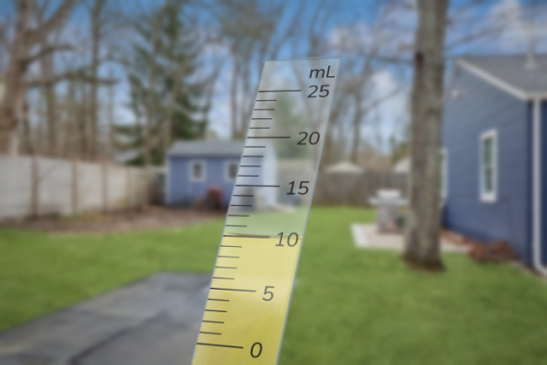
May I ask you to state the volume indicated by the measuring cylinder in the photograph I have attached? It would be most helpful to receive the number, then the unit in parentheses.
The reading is 10 (mL)
